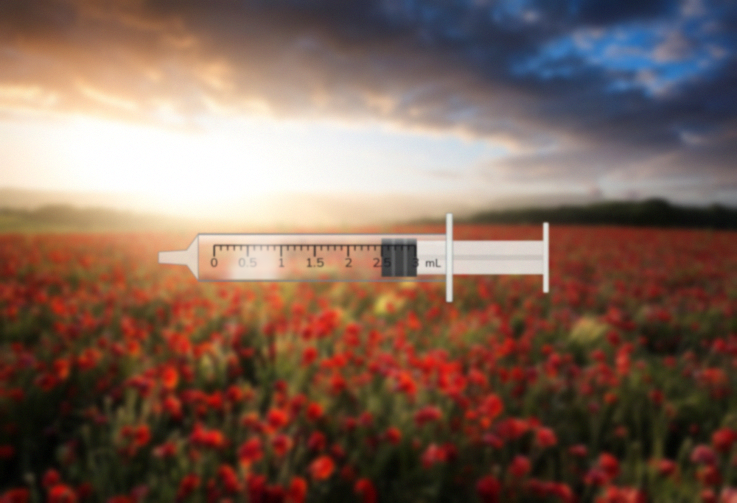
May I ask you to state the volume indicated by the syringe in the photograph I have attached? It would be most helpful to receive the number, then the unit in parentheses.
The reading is 2.5 (mL)
